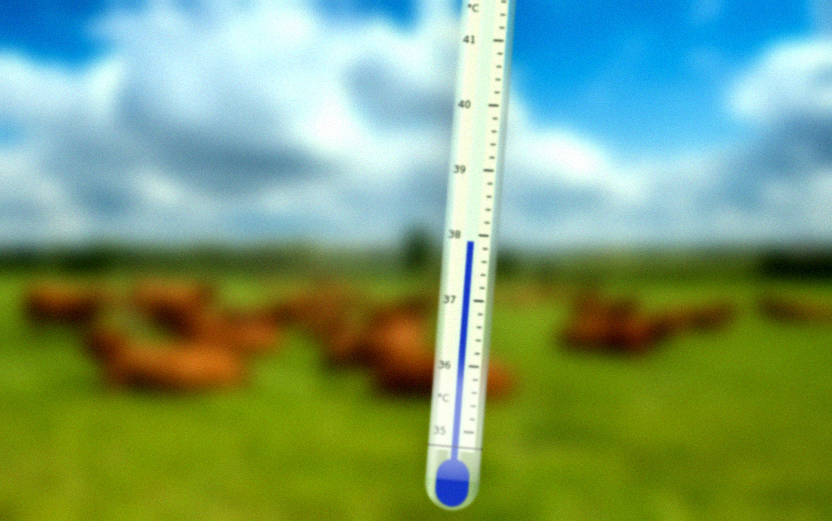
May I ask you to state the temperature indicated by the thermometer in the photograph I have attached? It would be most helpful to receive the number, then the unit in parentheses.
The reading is 37.9 (°C)
